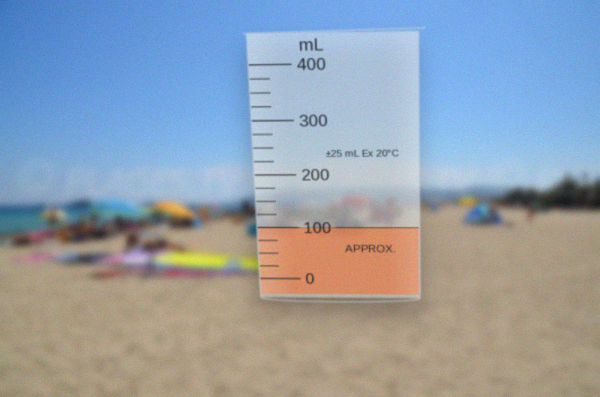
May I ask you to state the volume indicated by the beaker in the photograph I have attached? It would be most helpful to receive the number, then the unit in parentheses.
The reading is 100 (mL)
